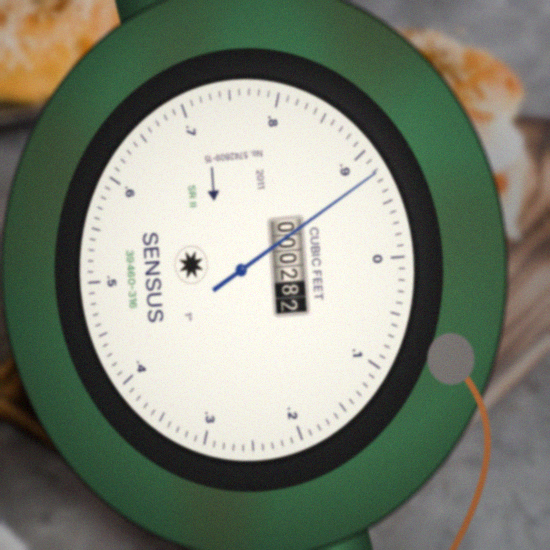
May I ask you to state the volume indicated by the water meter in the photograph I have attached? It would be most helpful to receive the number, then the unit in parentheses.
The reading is 281.92 (ft³)
